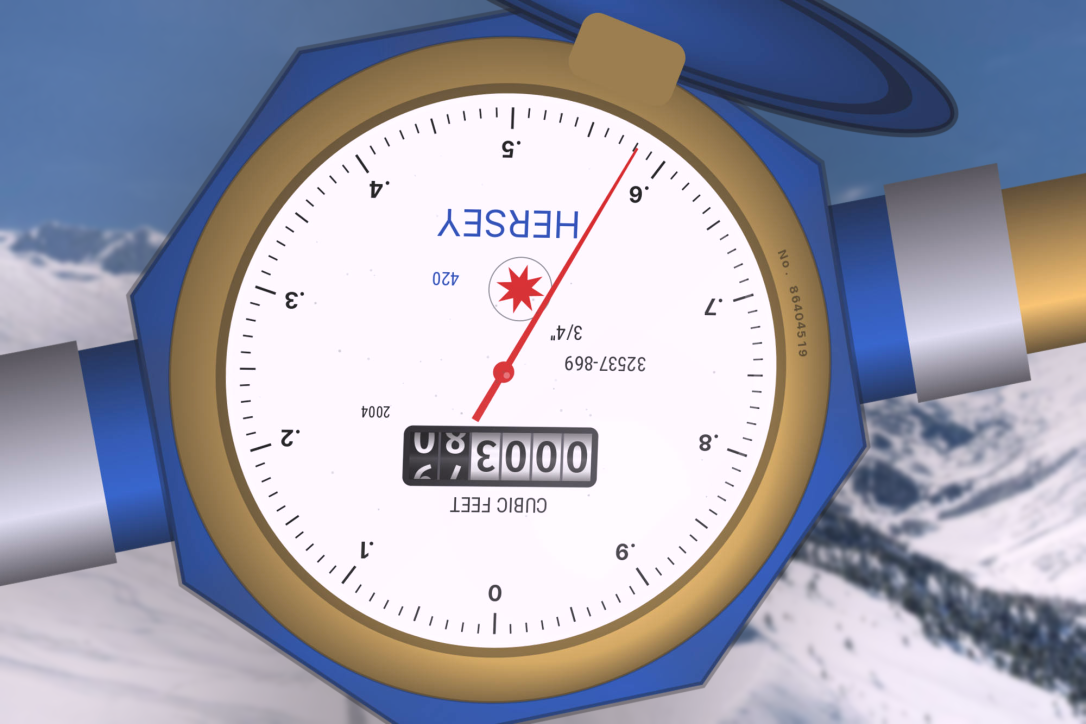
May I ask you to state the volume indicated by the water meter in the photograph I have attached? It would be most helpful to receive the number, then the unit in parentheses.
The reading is 379.58 (ft³)
